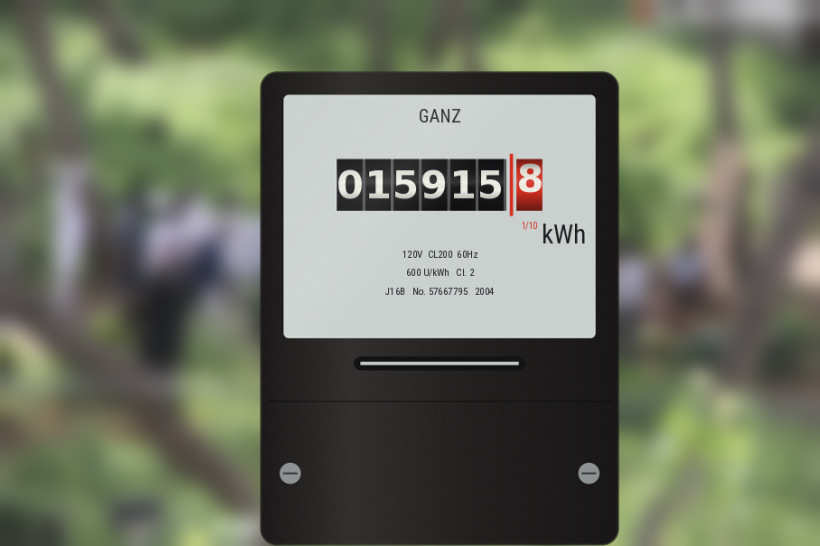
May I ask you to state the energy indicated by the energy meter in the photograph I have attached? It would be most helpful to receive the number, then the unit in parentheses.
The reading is 15915.8 (kWh)
